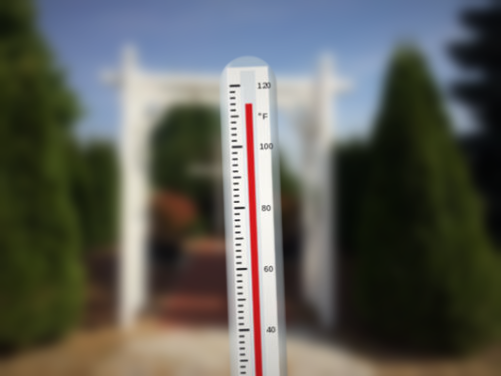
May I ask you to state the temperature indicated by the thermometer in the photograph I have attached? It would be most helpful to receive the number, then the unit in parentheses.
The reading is 114 (°F)
